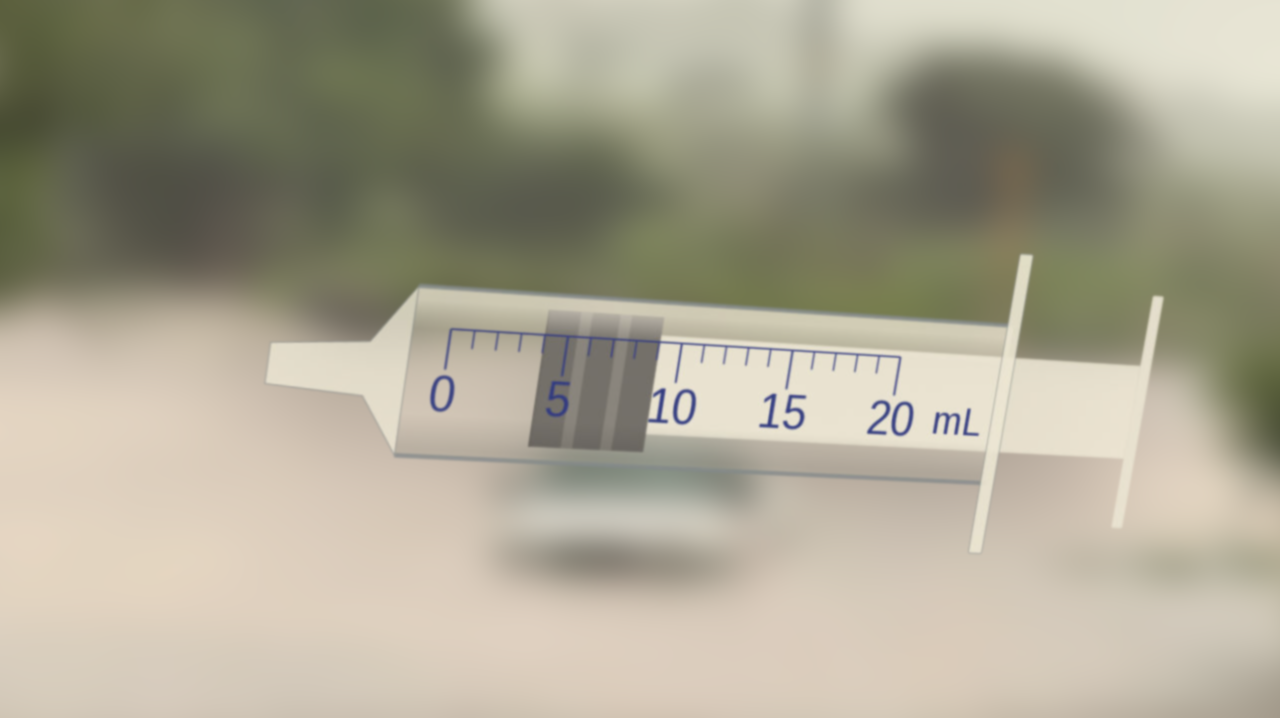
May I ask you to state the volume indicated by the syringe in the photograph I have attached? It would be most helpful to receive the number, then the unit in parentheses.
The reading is 4 (mL)
